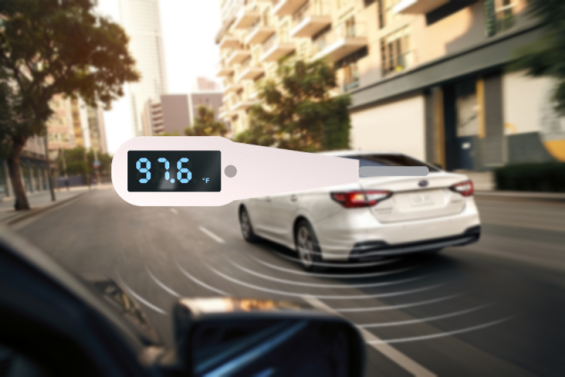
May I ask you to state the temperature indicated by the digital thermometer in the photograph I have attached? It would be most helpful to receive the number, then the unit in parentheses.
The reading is 97.6 (°F)
